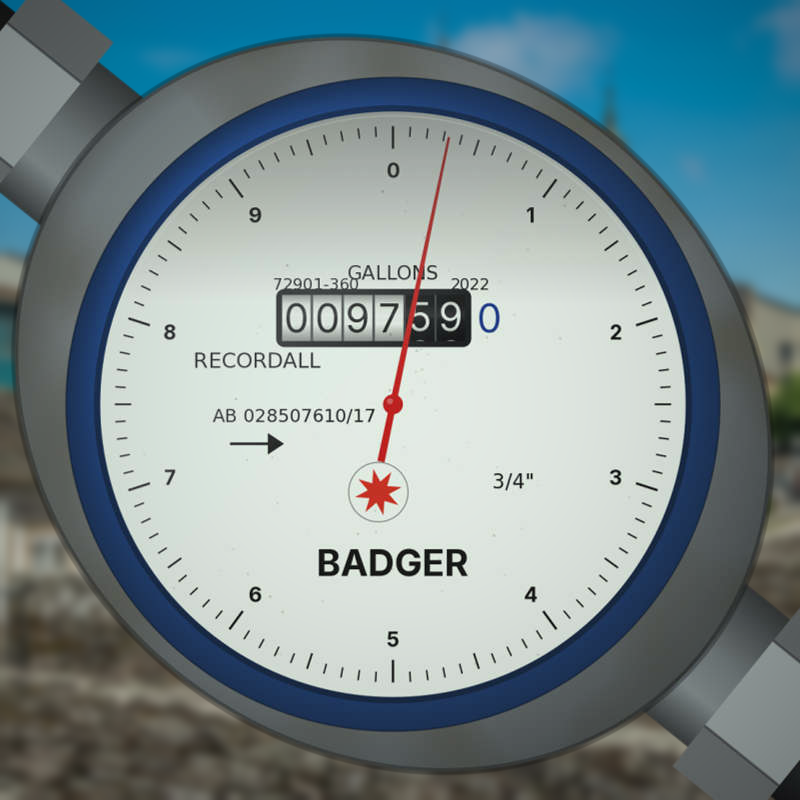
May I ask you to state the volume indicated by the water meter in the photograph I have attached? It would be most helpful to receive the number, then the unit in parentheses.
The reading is 97590.3 (gal)
